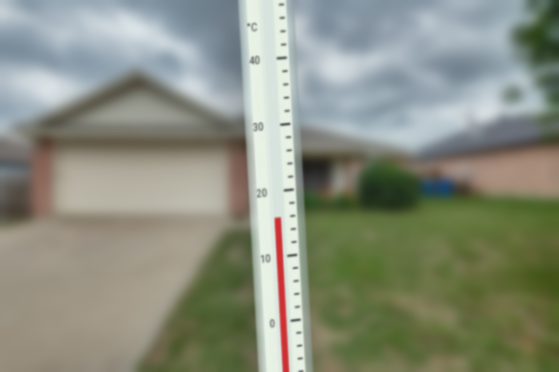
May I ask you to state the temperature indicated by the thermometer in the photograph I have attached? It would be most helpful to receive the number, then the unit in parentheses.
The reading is 16 (°C)
